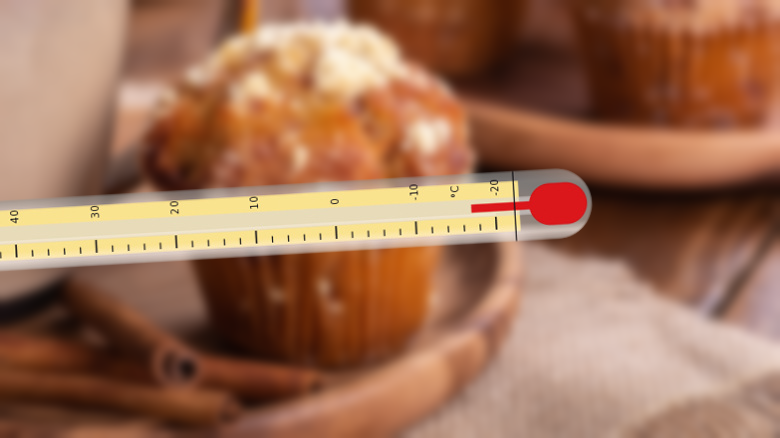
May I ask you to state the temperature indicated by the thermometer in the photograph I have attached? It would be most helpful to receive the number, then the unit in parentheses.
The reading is -17 (°C)
